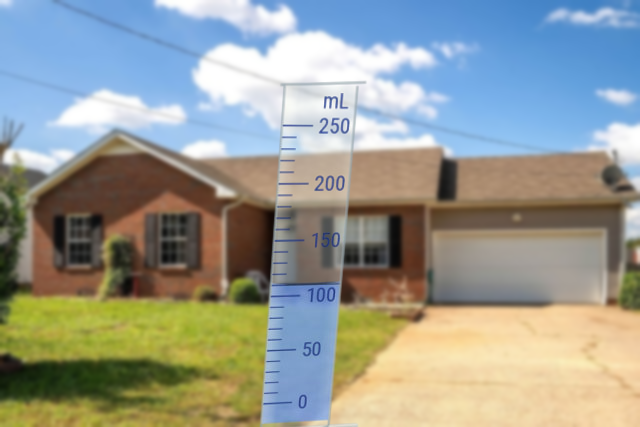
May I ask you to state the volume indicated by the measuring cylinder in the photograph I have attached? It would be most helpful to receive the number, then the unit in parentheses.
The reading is 110 (mL)
